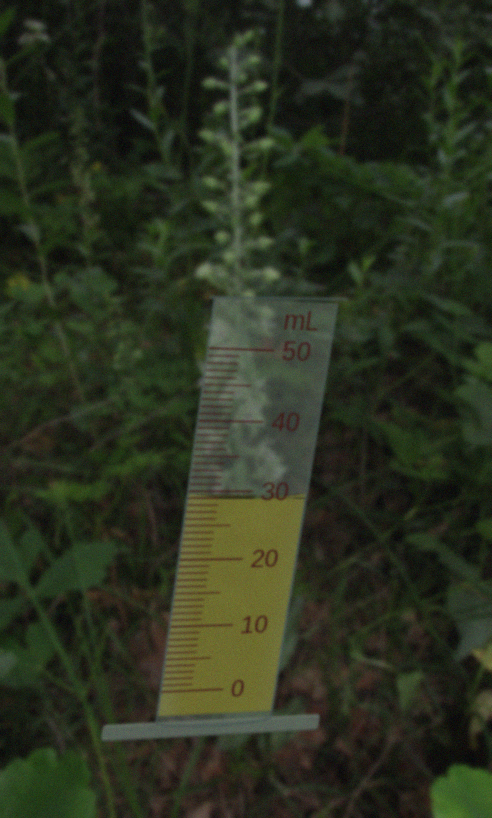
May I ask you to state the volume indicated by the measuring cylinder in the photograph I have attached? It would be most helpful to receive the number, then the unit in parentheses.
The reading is 29 (mL)
